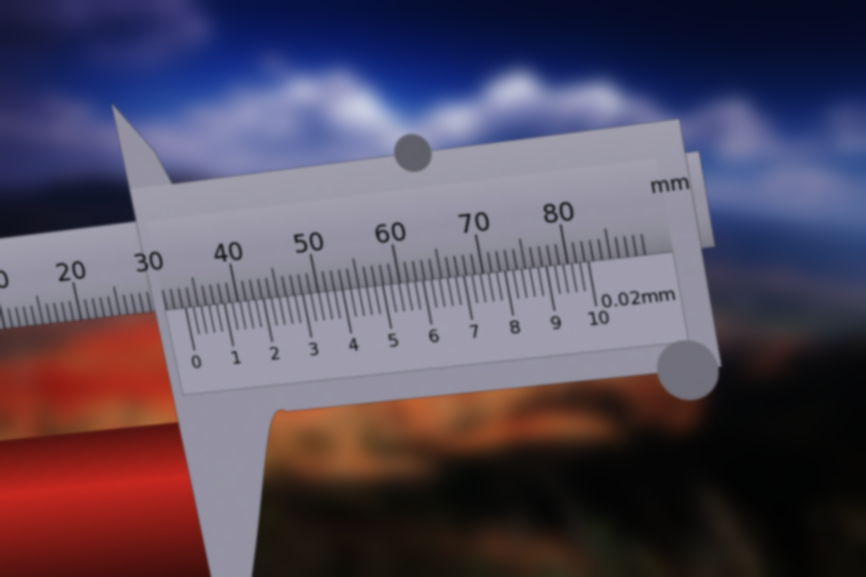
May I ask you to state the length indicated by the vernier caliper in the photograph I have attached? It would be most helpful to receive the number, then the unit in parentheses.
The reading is 33.4 (mm)
